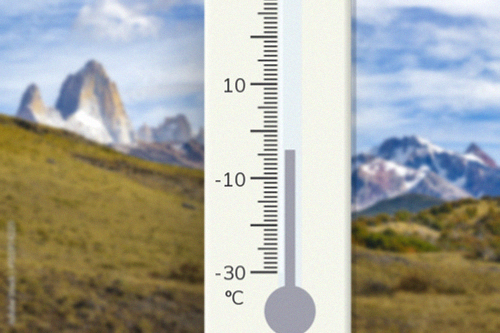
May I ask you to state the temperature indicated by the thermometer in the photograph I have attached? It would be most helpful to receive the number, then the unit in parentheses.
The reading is -4 (°C)
